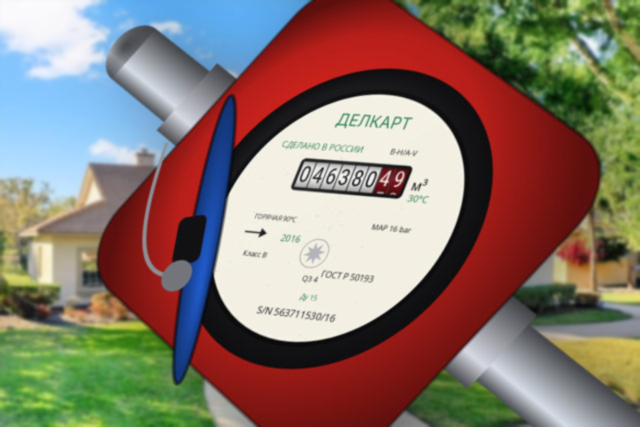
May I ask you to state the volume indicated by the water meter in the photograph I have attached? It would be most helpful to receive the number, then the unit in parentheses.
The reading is 46380.49 (m³)
